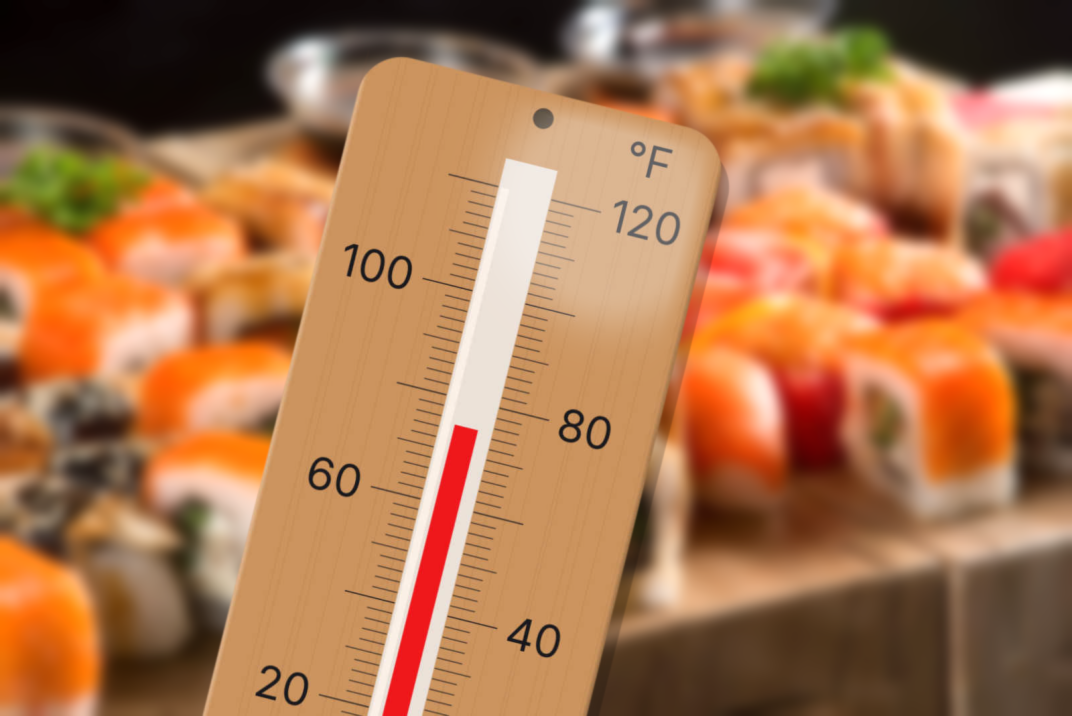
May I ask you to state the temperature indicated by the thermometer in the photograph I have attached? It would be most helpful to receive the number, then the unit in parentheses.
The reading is 75 (°F)
